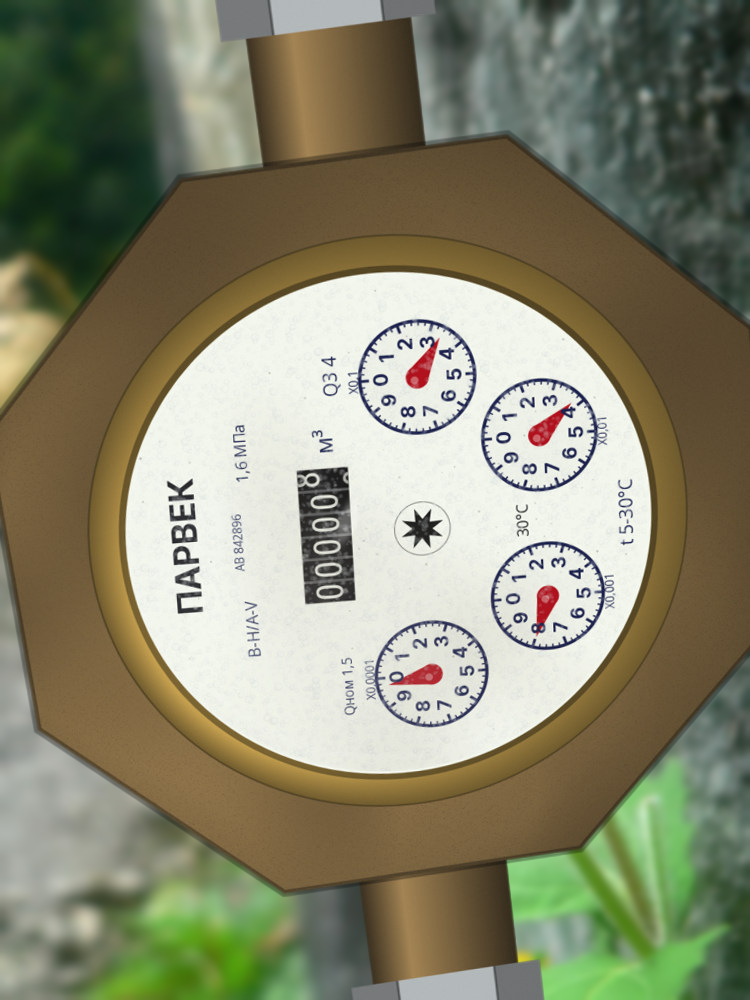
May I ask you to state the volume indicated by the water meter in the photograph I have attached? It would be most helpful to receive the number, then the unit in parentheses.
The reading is 8.3379 (m³)
